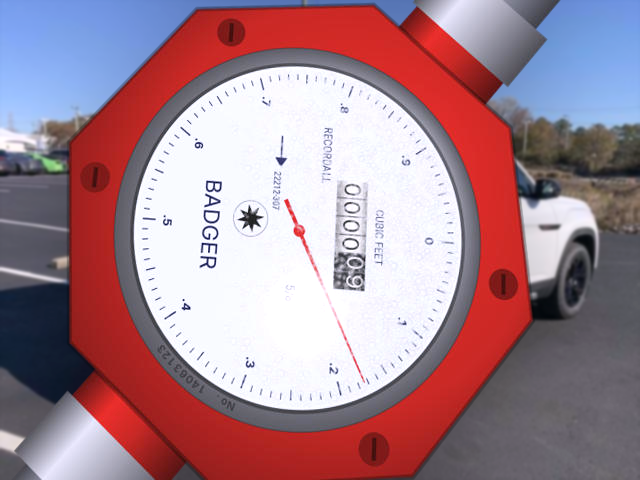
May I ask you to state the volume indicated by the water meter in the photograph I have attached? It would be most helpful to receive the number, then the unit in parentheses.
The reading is 9.17 (ft³)
